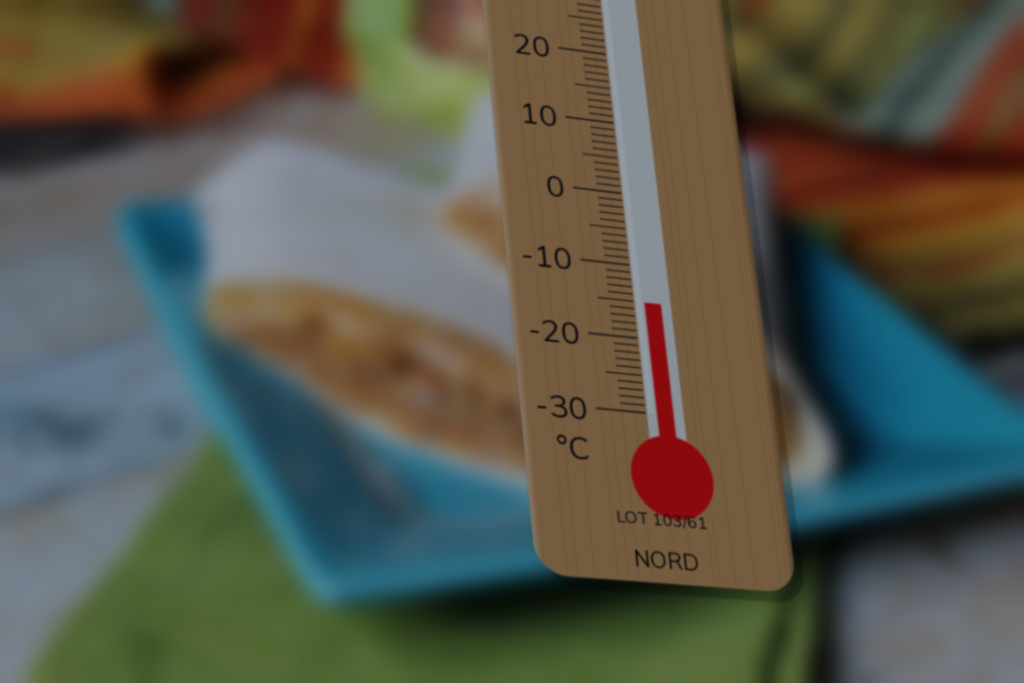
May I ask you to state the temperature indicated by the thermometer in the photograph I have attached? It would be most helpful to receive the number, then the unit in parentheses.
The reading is -15 (°C)
